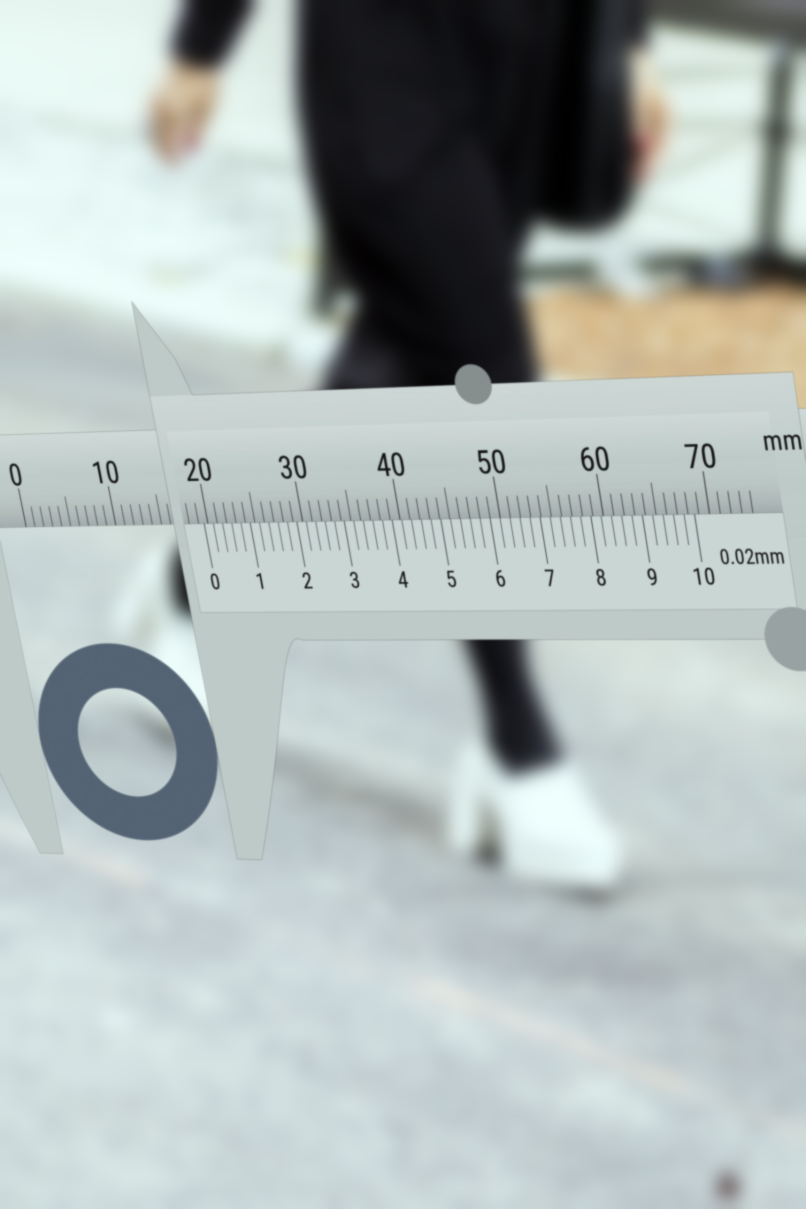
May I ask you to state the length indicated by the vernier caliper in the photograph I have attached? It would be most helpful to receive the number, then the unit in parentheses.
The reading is 19.6 (mm)
